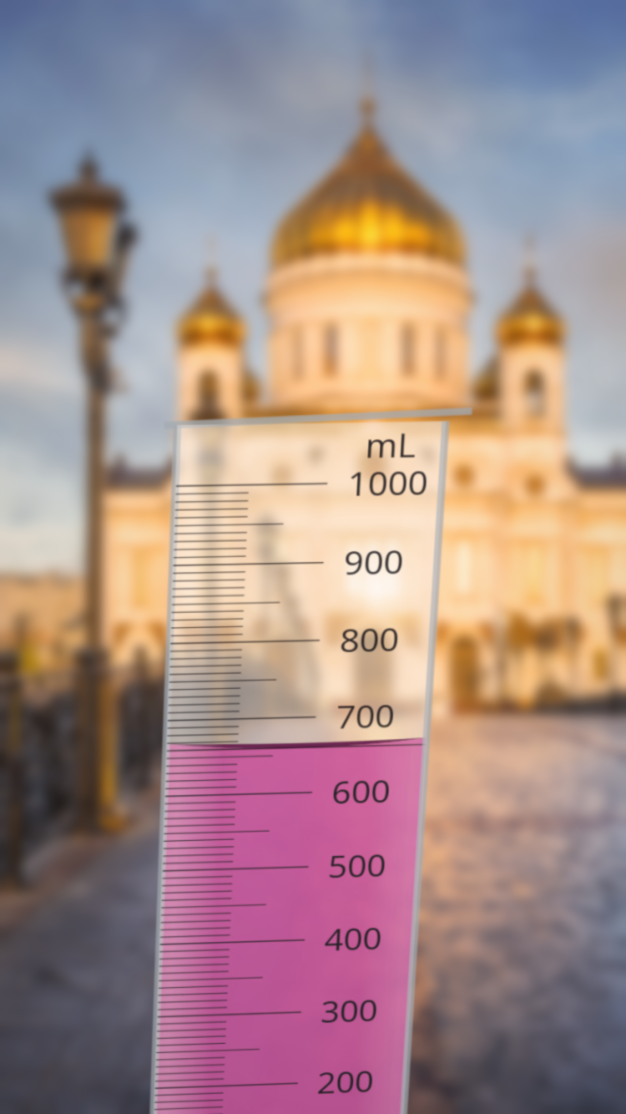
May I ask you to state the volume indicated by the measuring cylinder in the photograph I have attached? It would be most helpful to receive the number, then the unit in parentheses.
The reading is 660 (mL)
